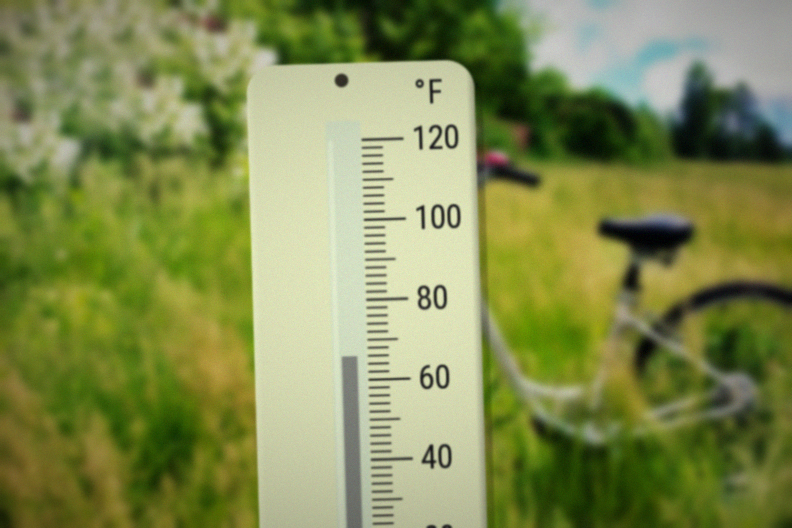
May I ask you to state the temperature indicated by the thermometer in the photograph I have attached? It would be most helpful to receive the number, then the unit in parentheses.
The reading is 66 (°F)
